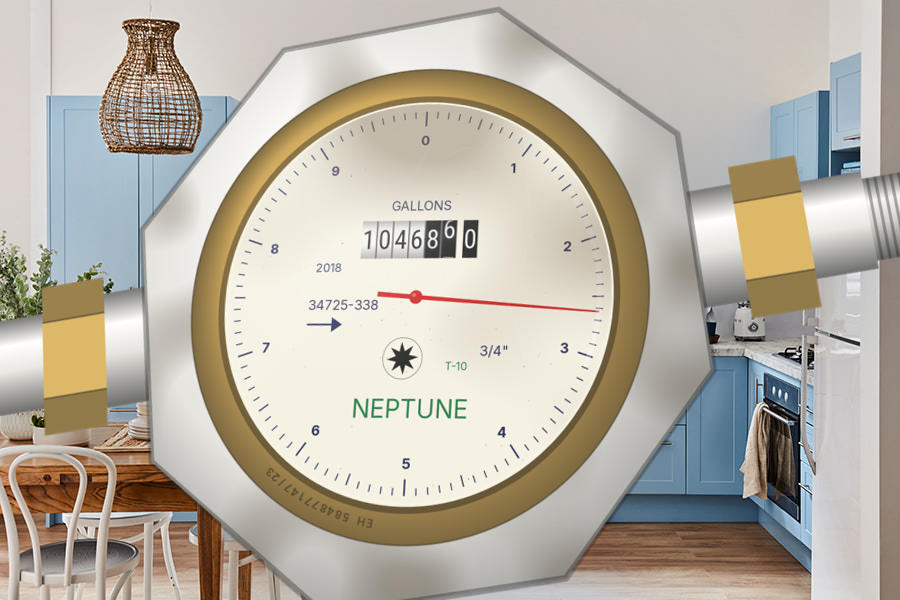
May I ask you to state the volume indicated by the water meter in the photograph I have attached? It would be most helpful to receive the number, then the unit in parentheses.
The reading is 1046862.6 (gal)
